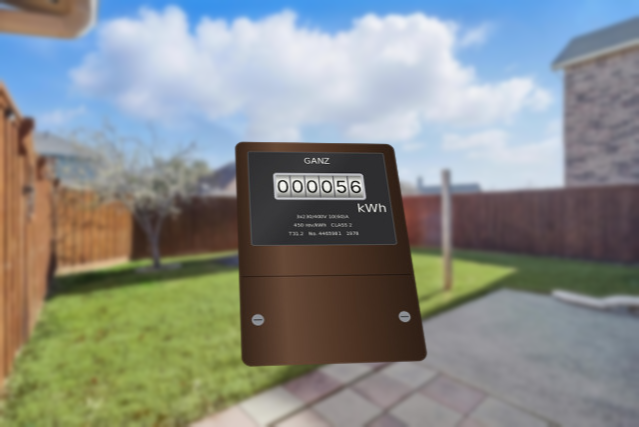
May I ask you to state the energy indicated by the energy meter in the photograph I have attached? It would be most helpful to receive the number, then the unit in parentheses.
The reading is 56 (kWh)
